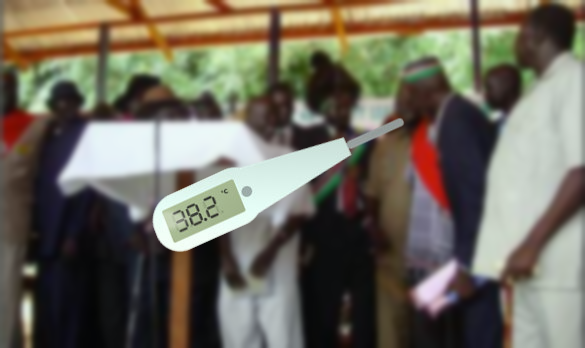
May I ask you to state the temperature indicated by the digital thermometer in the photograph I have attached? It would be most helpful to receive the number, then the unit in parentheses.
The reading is 38.2 (°C)
